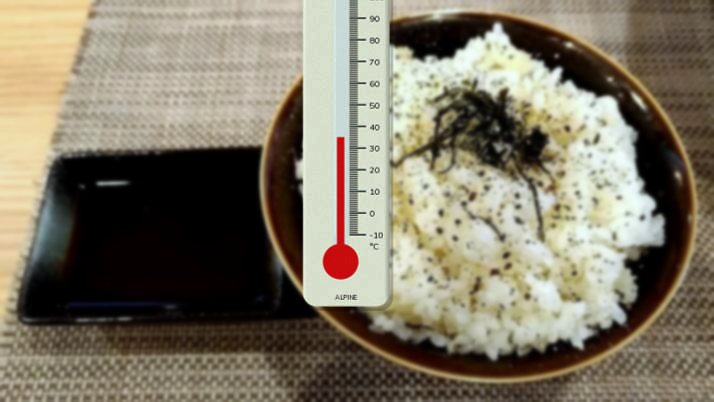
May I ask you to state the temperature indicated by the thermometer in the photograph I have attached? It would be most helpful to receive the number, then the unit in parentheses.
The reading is 35 (°C)
